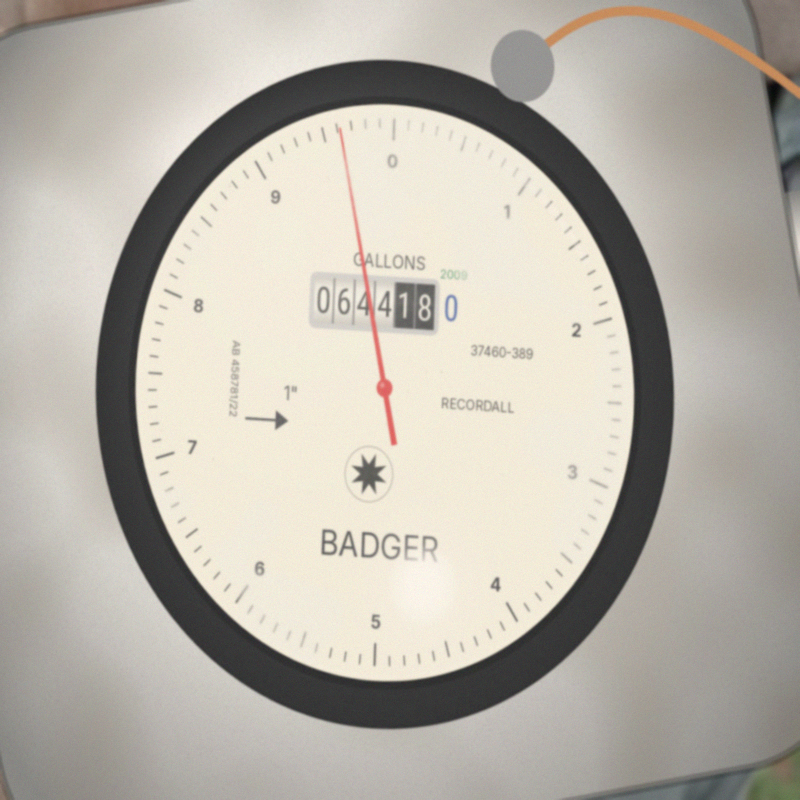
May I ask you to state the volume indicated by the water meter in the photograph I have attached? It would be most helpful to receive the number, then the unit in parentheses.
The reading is 644179.6 (gal)
